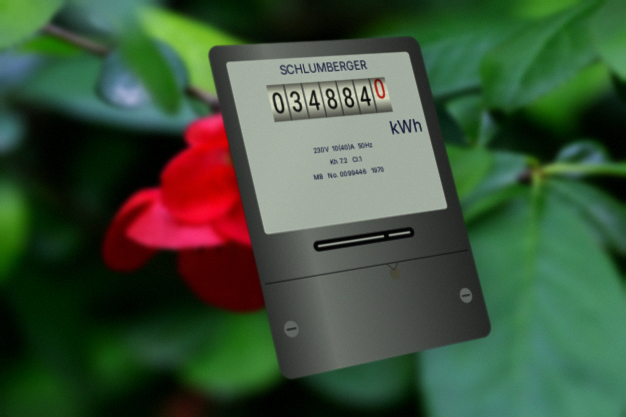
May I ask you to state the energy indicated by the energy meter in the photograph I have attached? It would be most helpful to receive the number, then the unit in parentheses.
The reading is 34884.0 (kWh)
